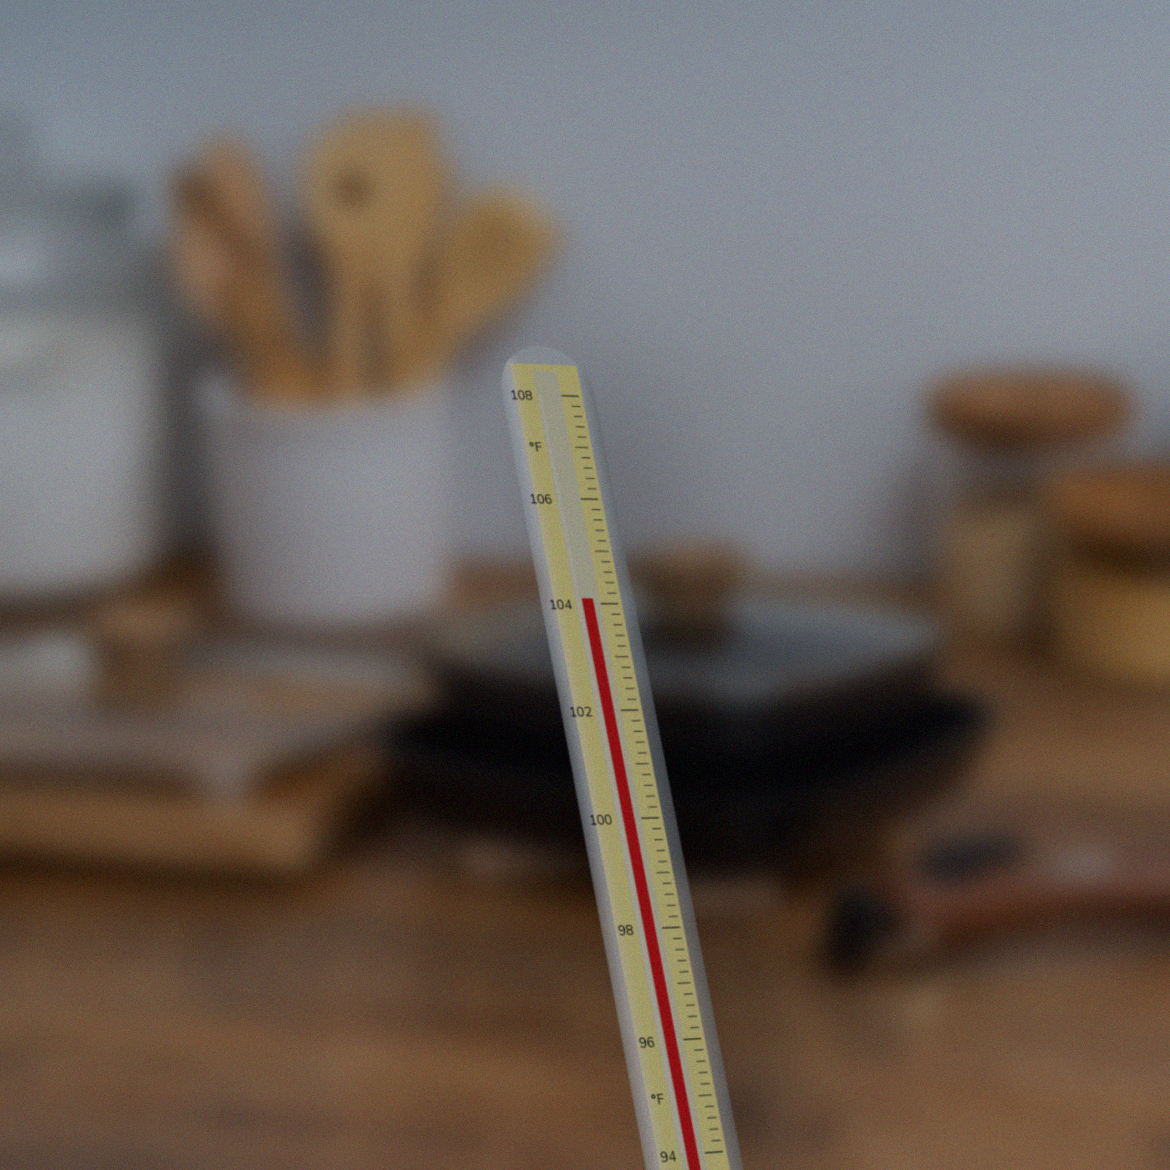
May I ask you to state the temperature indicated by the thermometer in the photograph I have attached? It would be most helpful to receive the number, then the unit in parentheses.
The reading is 104.1 (°F)
